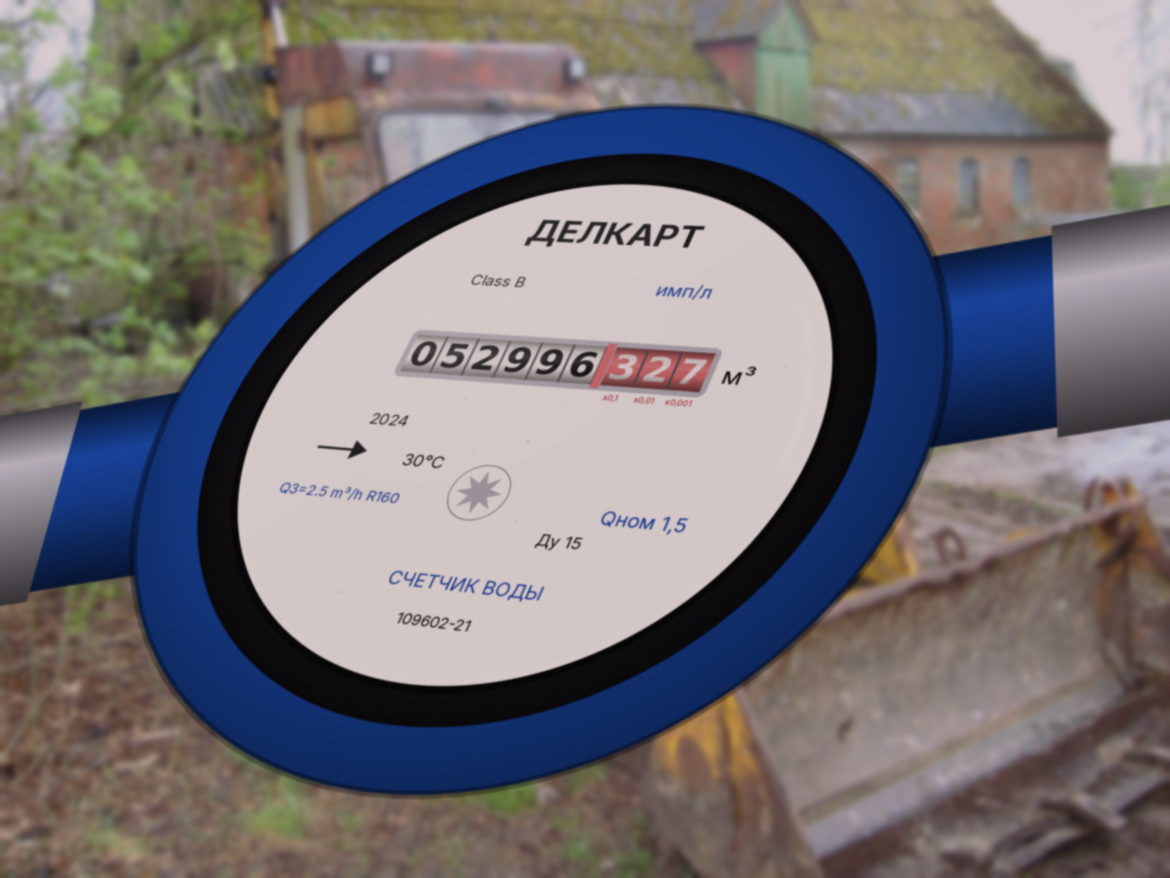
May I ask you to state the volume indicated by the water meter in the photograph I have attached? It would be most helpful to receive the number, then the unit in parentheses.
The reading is 52996.327 (m³)
